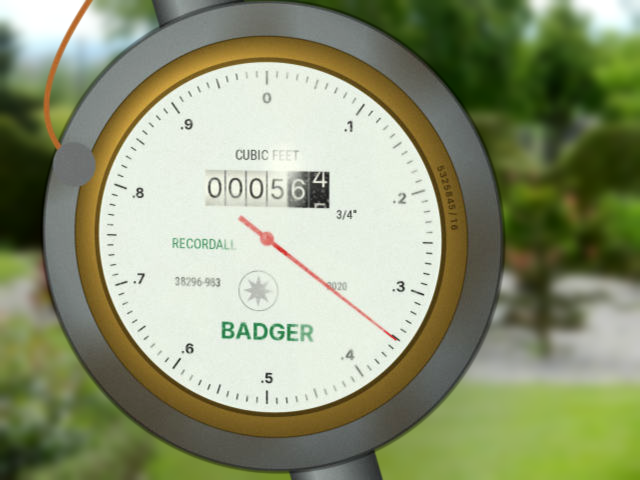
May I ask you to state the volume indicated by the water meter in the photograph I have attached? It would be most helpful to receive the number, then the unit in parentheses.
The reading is 564.35 (ft³)
